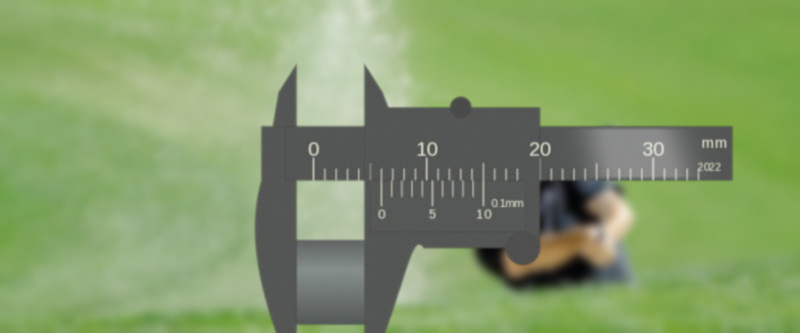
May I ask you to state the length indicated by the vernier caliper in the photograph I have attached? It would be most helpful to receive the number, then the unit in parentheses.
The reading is 6.0 (mm)
